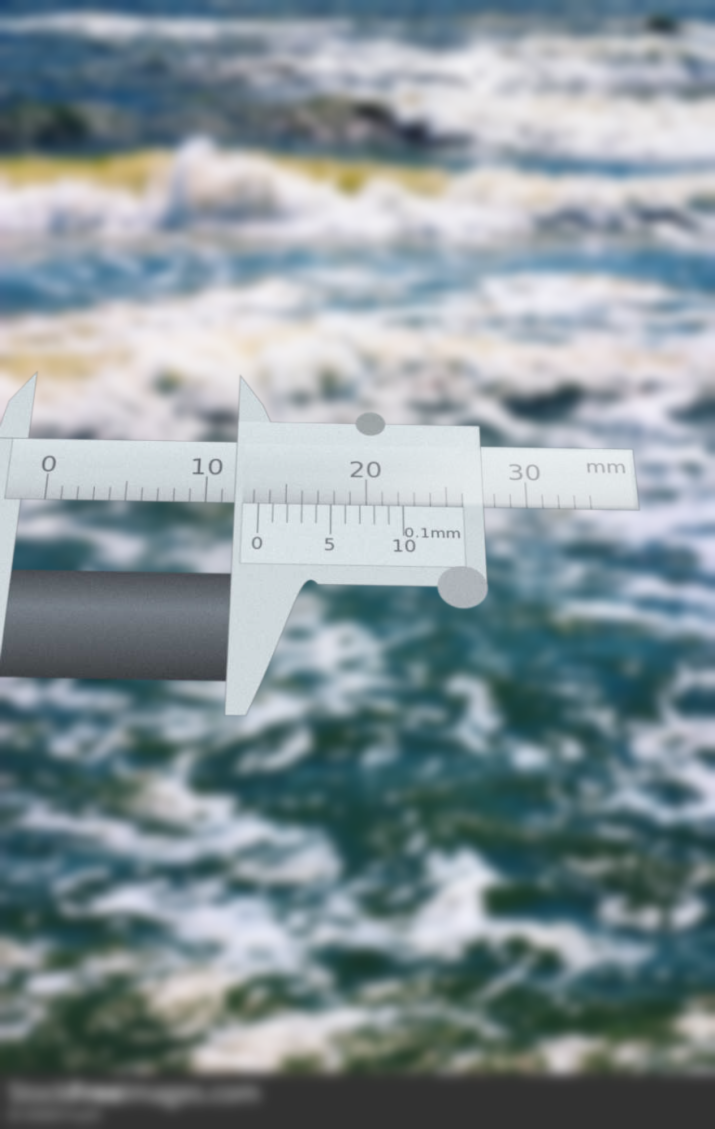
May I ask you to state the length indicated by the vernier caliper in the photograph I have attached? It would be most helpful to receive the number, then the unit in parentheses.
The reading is 13.3 (mm)
